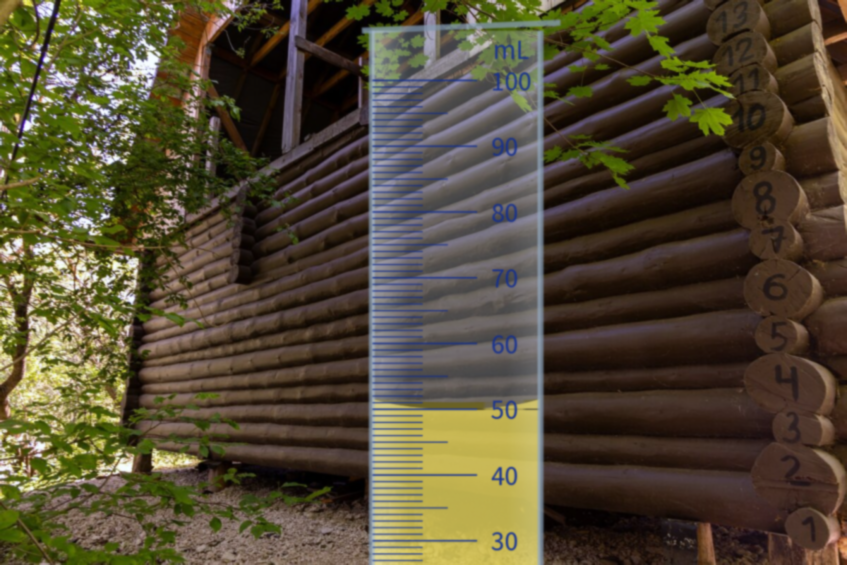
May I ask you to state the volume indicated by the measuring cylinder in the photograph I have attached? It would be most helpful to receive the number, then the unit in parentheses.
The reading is 50 (mL)
